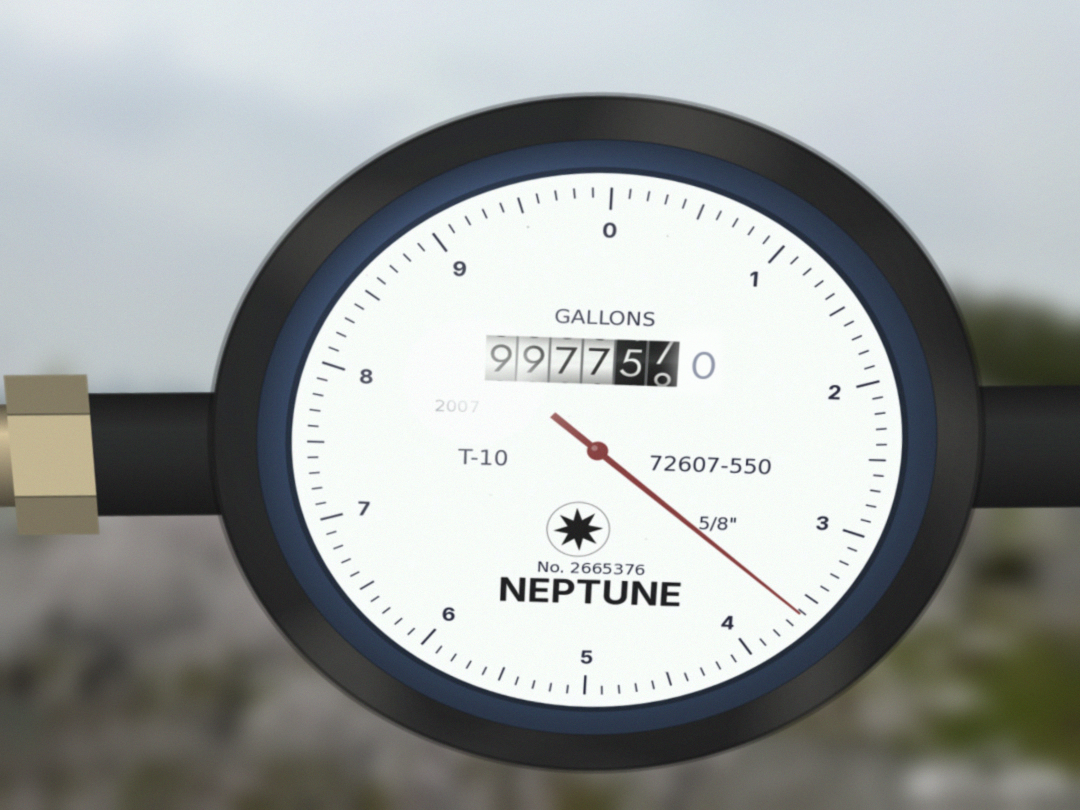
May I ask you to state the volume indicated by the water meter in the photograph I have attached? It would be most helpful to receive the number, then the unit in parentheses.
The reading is 9977573.6 (gal)
